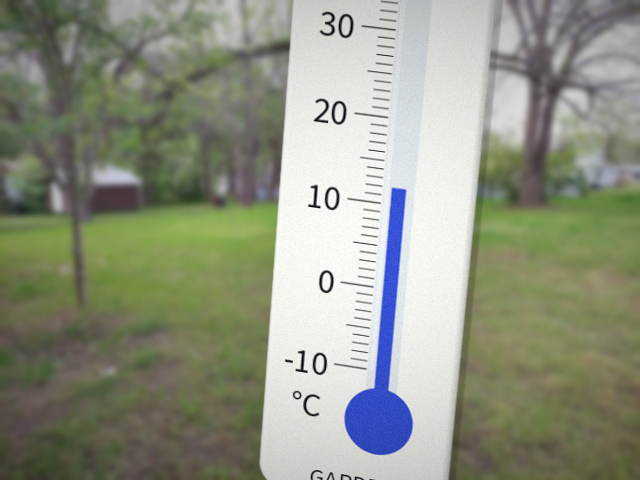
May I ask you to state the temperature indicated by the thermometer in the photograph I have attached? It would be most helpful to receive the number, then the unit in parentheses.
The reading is 12 (°C)
